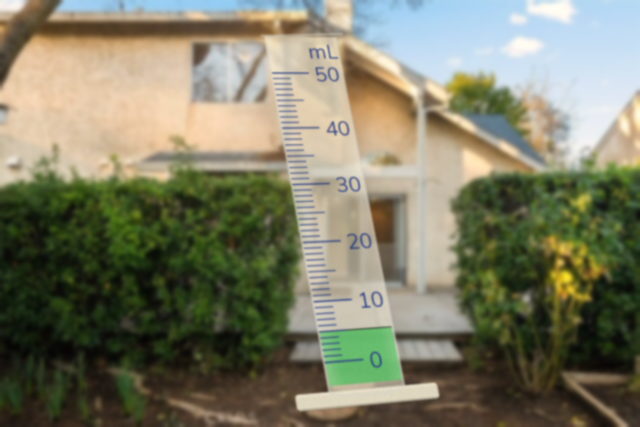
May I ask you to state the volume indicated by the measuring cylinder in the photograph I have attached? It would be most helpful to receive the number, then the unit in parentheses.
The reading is 5 (mL)
